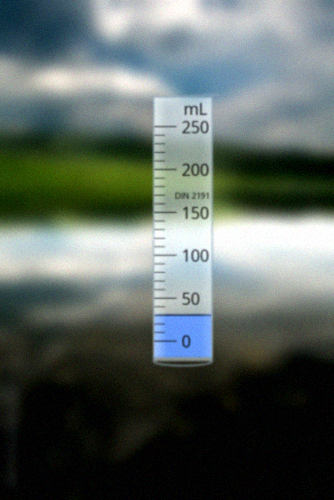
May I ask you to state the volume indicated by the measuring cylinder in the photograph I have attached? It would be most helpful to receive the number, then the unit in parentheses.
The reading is 30 (mL)
